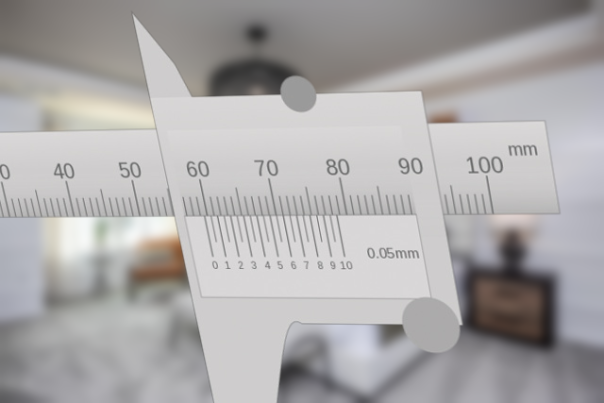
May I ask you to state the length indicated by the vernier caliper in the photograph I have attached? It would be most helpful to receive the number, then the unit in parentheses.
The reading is 59.6 (mm)
